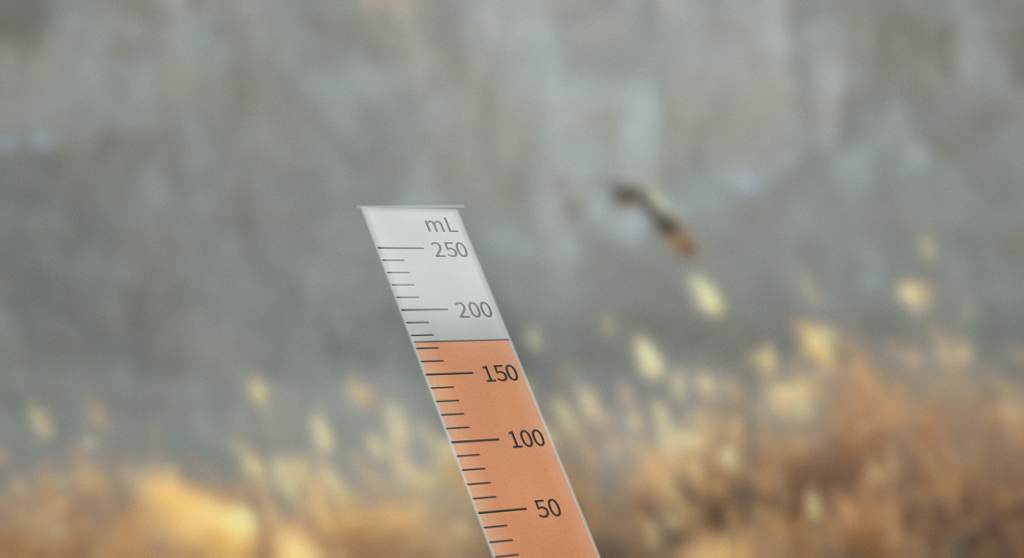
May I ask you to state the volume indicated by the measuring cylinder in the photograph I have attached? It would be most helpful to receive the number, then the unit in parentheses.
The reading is 175 (mL)
